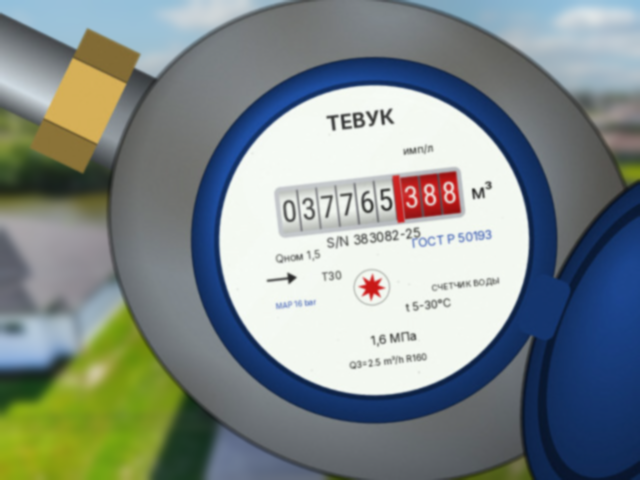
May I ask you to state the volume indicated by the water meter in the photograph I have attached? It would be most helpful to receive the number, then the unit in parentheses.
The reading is 37765.388 (m³)
